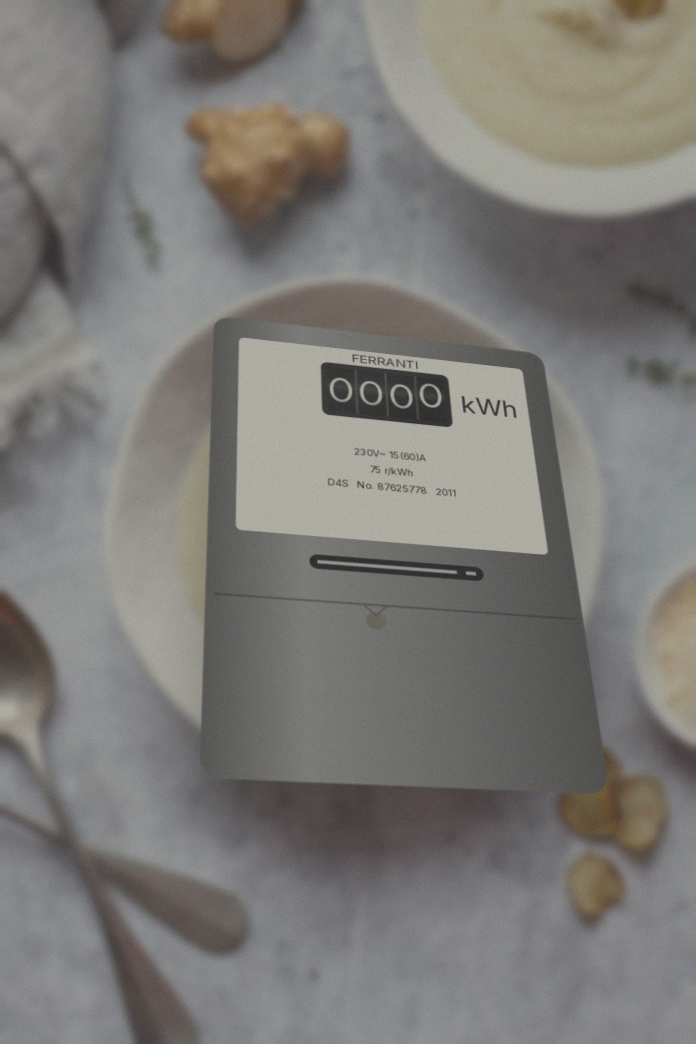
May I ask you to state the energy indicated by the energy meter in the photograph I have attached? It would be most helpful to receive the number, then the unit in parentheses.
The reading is 0 (kWh)
